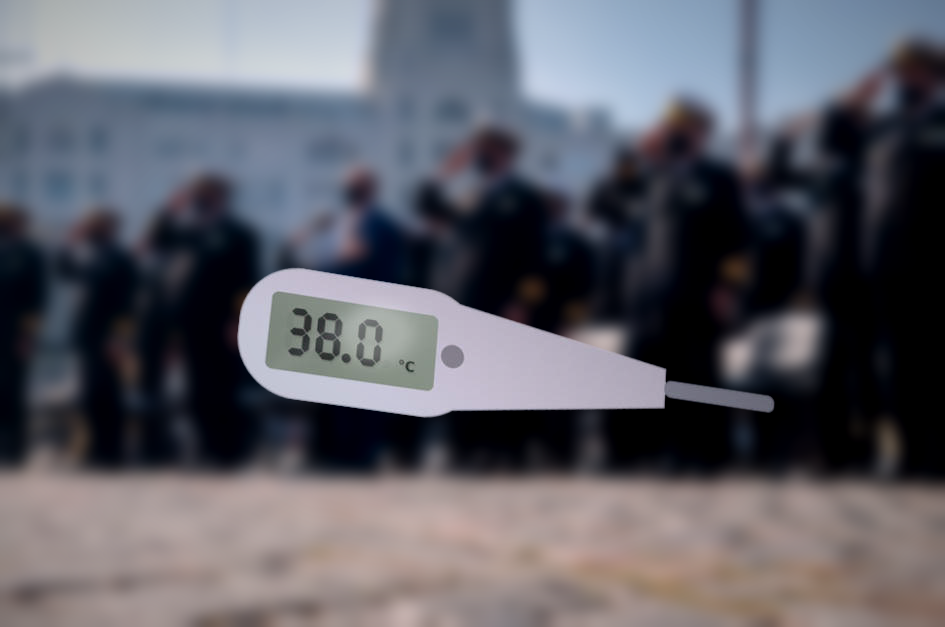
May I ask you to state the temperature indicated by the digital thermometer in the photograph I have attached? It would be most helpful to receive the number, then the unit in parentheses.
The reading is 38.0 (°C)
